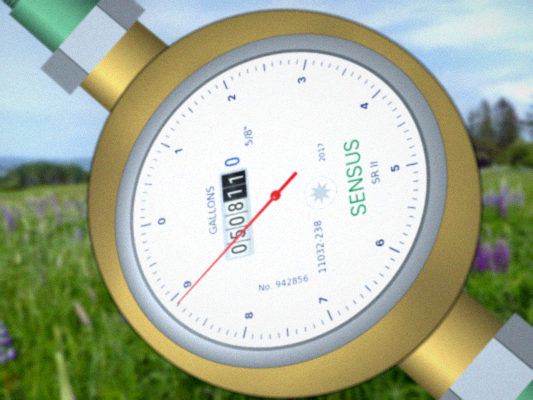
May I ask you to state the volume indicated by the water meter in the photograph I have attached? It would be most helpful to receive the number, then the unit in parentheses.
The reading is 508108.9 (gal)
